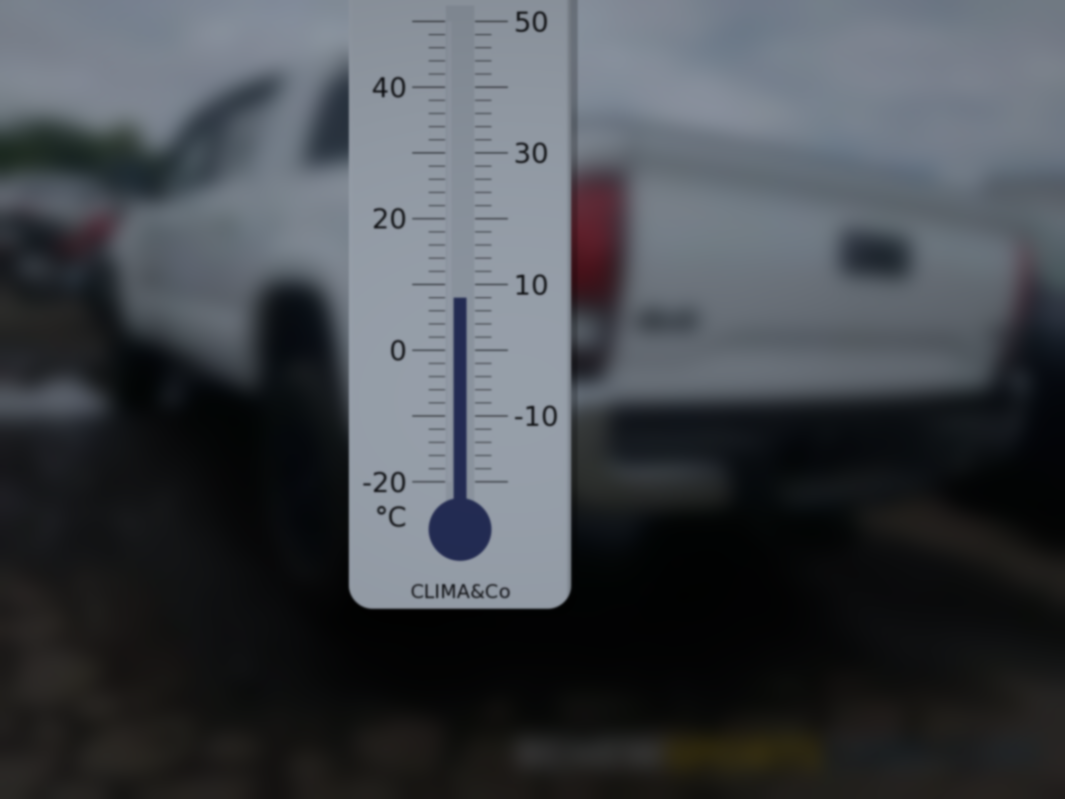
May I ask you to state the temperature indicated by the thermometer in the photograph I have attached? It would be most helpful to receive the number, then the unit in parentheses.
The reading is 8 (°C)
